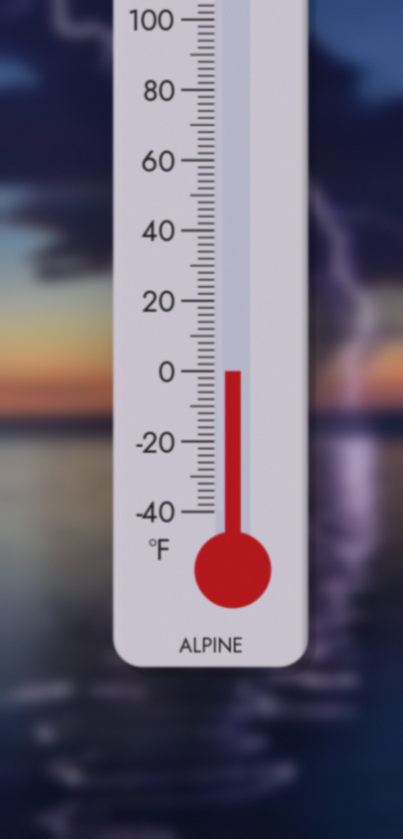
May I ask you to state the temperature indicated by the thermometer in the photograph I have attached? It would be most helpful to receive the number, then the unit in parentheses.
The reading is 0 (°F)
